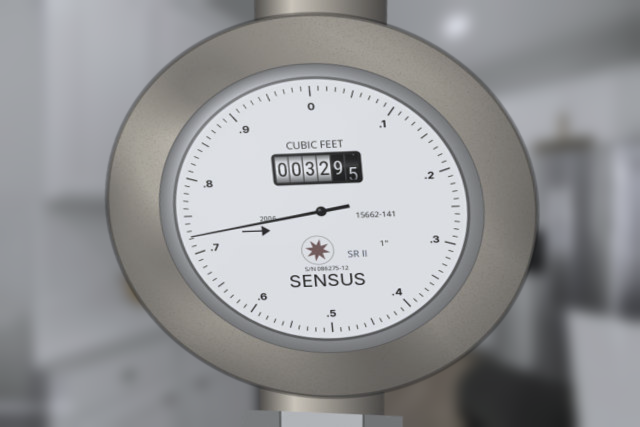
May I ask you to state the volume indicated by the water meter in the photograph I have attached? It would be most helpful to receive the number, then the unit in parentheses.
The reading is 3294.72 (ft³)
